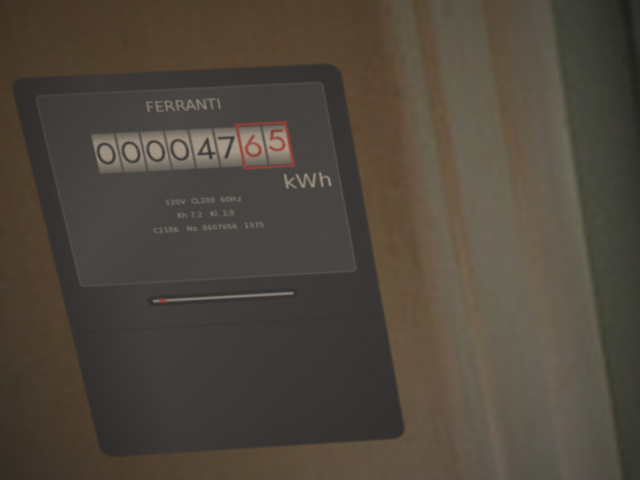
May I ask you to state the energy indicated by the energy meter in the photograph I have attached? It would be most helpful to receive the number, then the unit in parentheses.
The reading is 47.65 (kWh)
